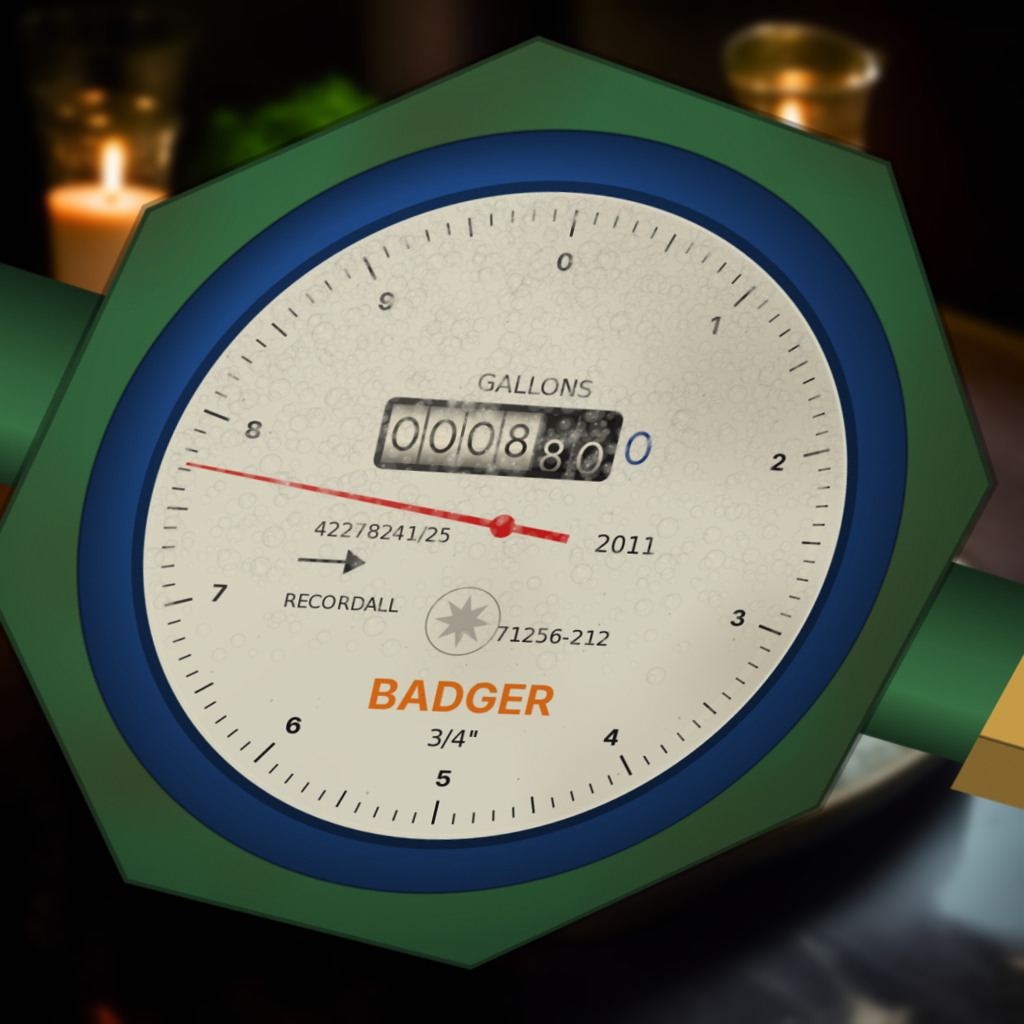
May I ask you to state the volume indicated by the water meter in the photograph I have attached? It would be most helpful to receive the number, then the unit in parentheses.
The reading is 8797.7 (gal)
